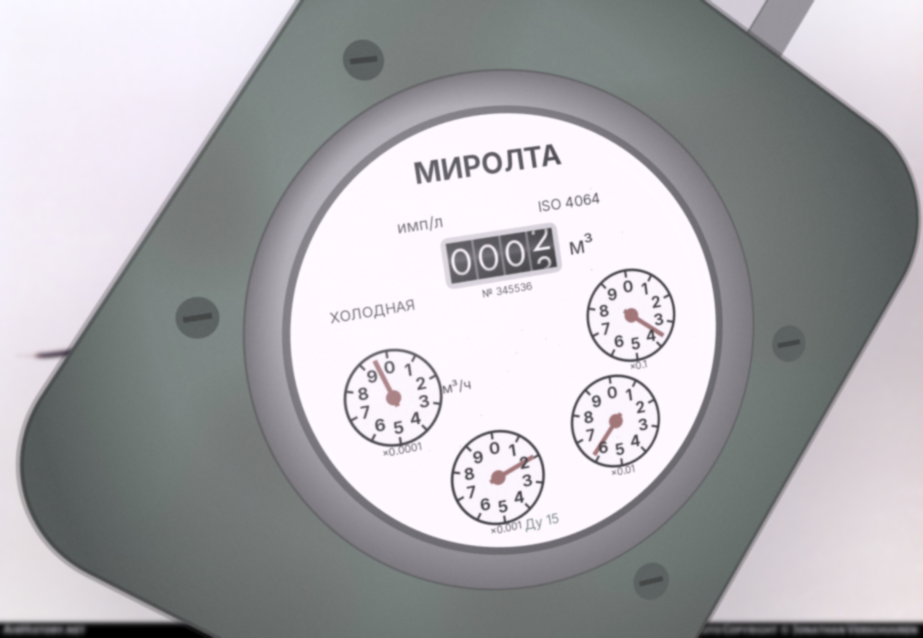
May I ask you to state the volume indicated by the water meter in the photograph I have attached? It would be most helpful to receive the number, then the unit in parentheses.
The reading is 2.3619 (m³)
